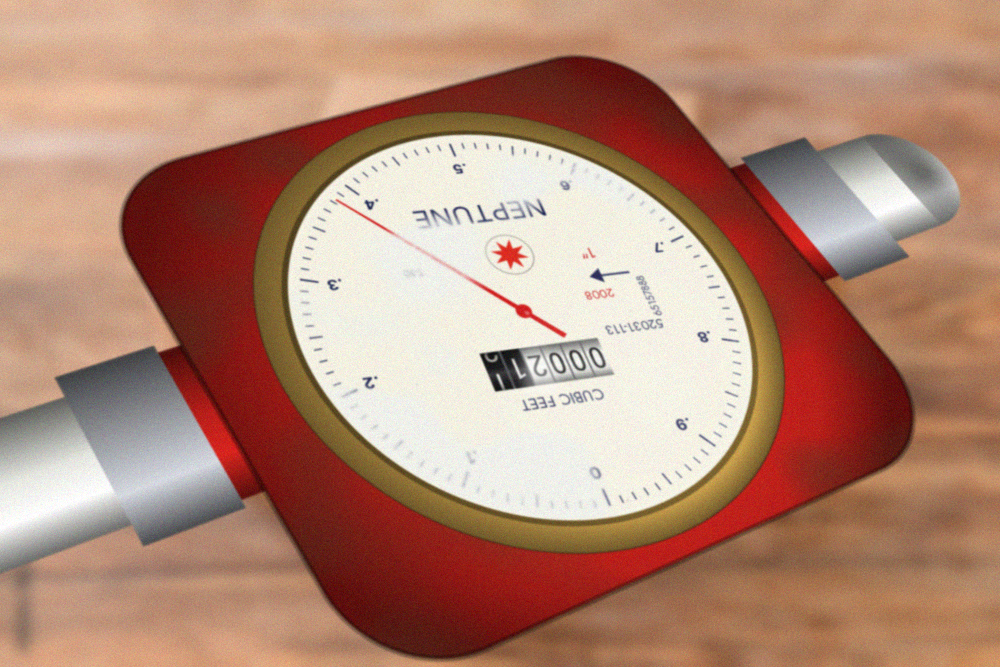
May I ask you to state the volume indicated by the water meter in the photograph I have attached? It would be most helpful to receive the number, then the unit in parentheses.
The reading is 211.38 (ft³)
